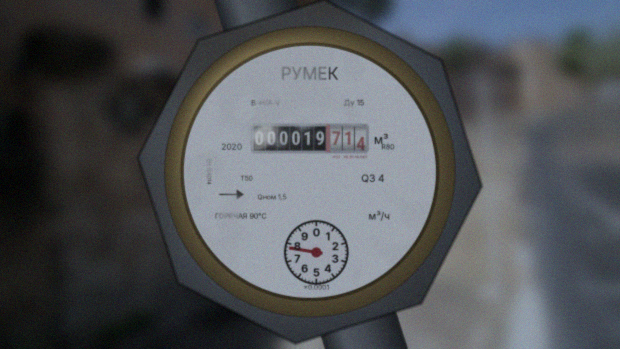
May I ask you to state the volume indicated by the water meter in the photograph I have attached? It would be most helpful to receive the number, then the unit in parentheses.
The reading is 19.7137 (m³)
